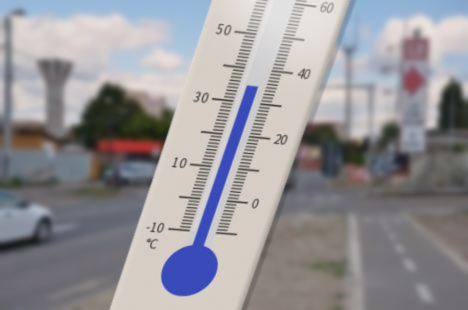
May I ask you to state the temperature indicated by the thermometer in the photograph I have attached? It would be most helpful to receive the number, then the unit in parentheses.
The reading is 35 (°C)
